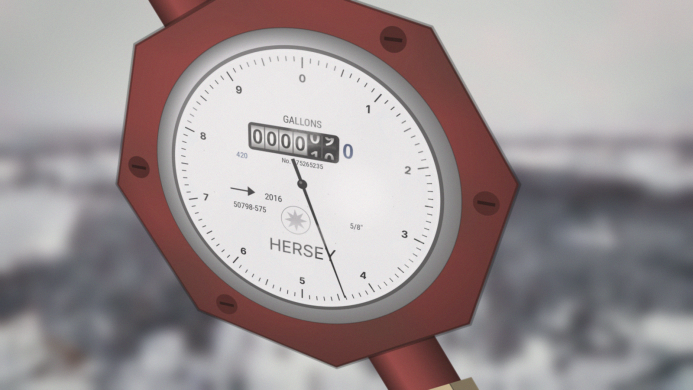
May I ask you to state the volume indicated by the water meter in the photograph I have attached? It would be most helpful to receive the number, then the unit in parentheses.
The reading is 94.4 (gal)
